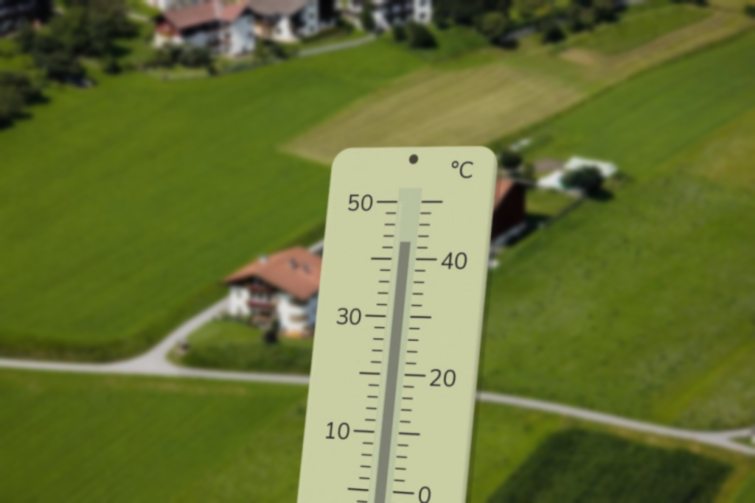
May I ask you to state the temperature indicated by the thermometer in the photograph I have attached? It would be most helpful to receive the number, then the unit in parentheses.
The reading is 43 (°C)
